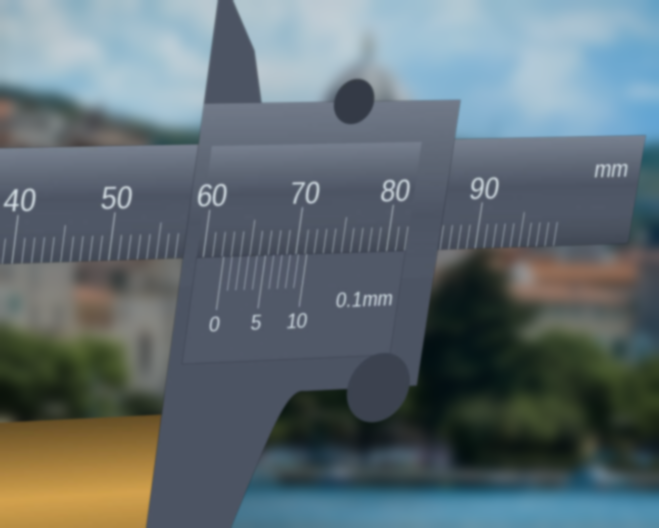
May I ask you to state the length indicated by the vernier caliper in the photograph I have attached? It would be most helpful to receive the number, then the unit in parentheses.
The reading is 62.2 (mm)
